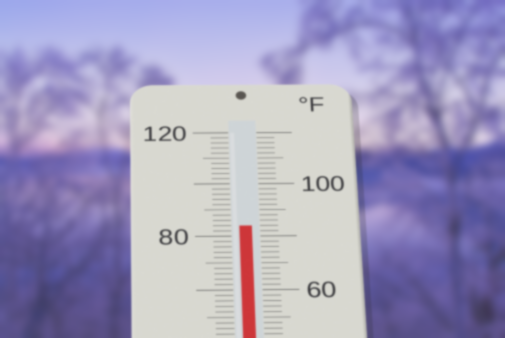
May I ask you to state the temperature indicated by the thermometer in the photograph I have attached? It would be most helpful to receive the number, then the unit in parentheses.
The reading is 84 (°F)
